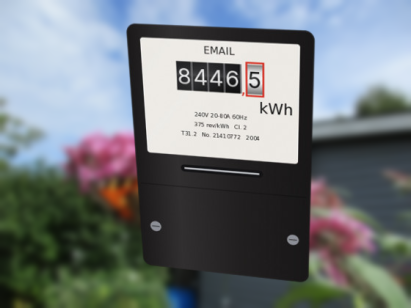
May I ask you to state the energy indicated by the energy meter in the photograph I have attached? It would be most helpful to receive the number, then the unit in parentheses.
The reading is 8446.5 (kWh)
